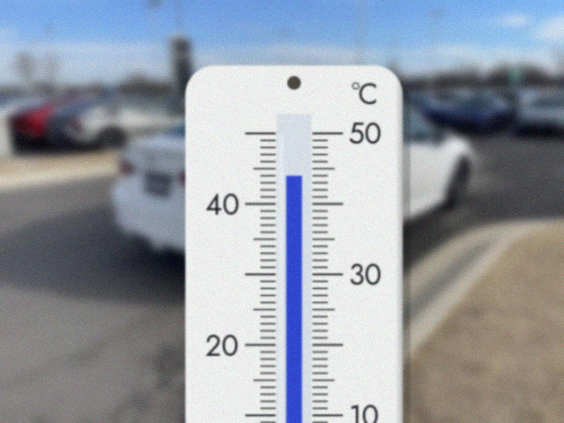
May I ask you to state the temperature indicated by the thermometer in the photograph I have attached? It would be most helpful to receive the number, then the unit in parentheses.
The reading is 44 (°C)
